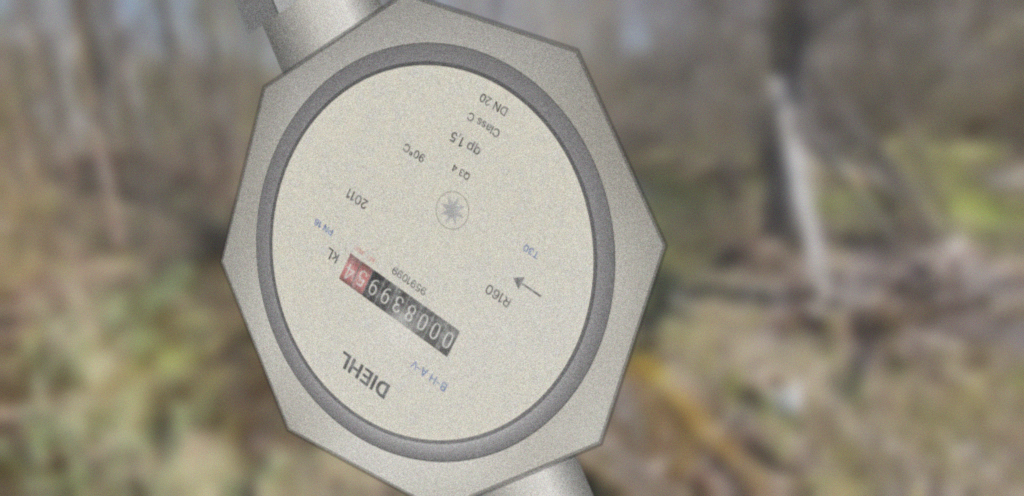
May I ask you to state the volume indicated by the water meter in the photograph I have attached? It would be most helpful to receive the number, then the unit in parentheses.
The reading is 8399.54 (kL)
